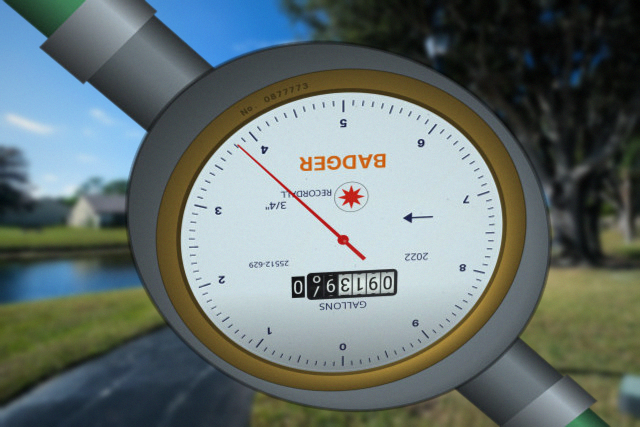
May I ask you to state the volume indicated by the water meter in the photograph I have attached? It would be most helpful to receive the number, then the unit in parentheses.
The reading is 913973.8 (gal)
